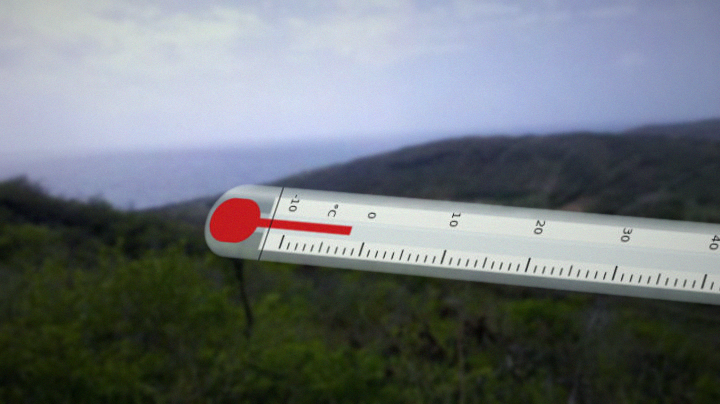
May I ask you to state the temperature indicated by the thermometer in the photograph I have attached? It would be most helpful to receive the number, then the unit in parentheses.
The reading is -2 (°C)
